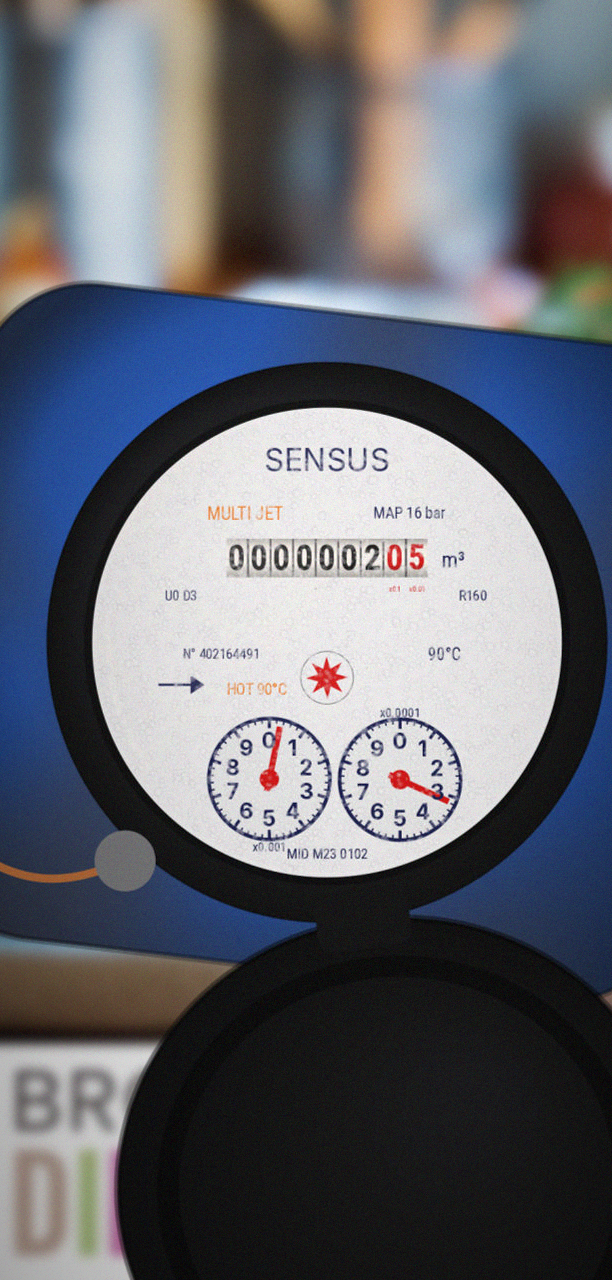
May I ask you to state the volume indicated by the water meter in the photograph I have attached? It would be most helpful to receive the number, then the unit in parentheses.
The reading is 2.0503 (m³)
